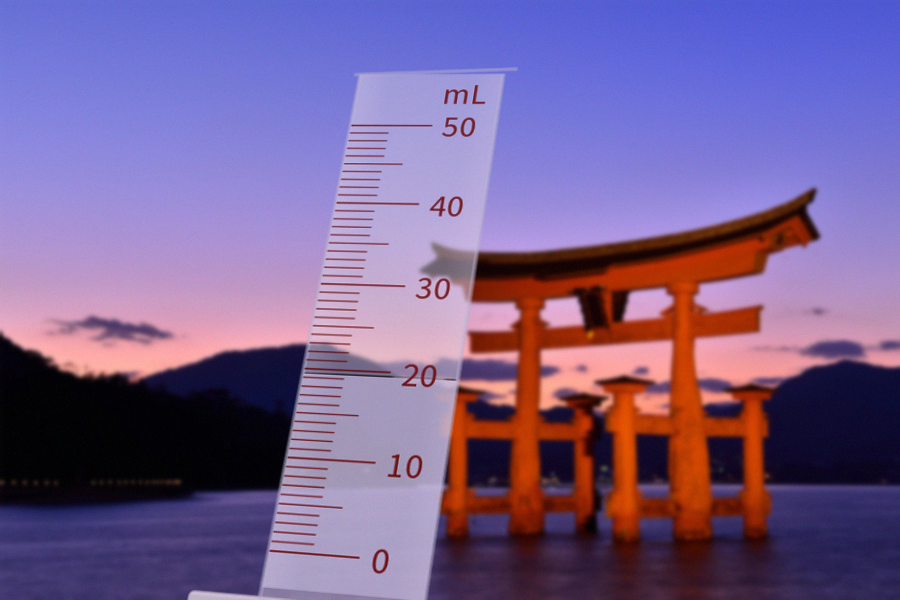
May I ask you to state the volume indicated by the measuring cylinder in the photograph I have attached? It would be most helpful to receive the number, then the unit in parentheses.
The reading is 19.5 (mL)
